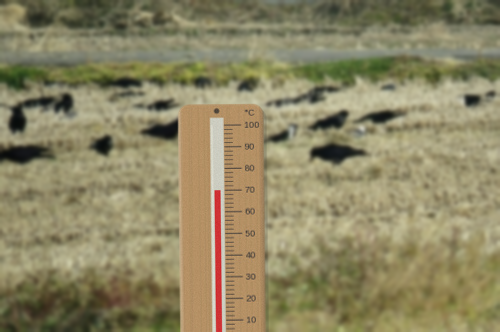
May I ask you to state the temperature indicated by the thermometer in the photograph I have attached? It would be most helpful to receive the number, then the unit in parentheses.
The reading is 70 (°C)
